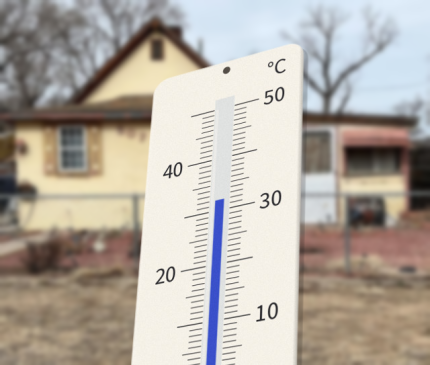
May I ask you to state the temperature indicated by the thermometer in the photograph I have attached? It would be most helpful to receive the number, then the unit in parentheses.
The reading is 32 (°C)
